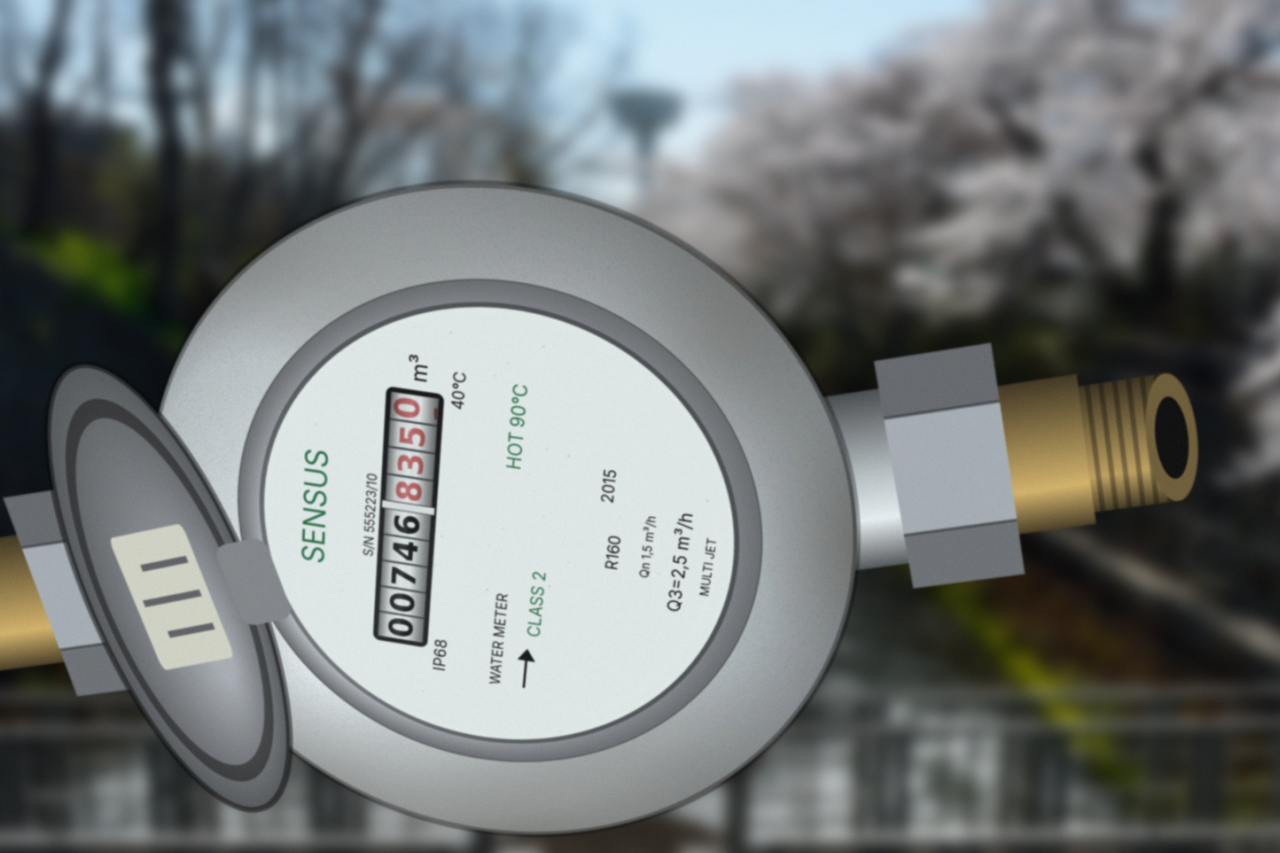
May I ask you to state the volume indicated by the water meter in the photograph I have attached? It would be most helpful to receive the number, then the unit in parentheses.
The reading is 746.8350 (m³)
